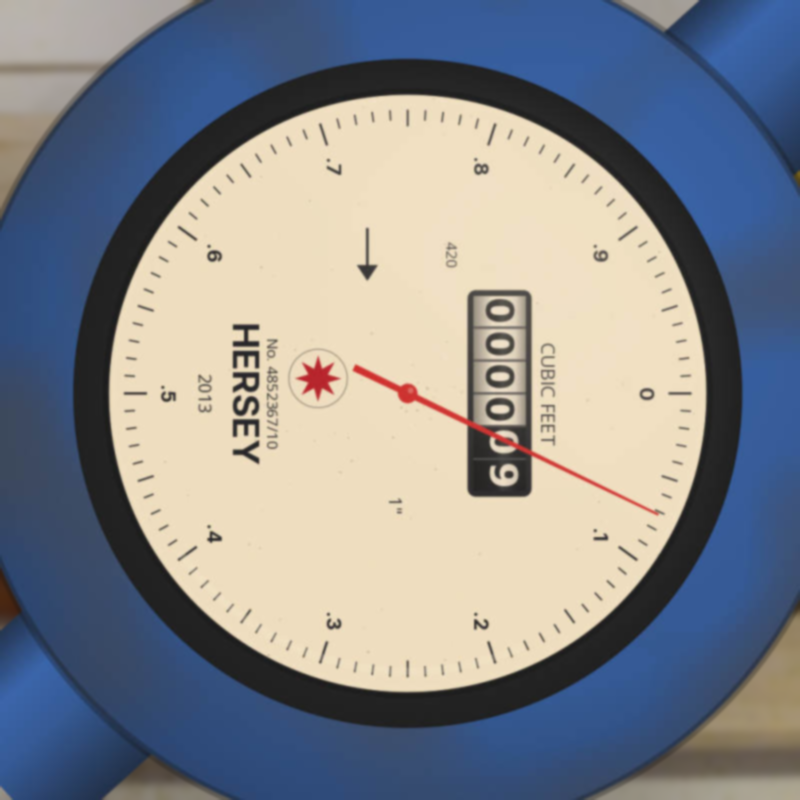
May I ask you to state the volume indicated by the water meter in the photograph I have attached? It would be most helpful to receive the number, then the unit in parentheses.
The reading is 9.07 (ft³)
